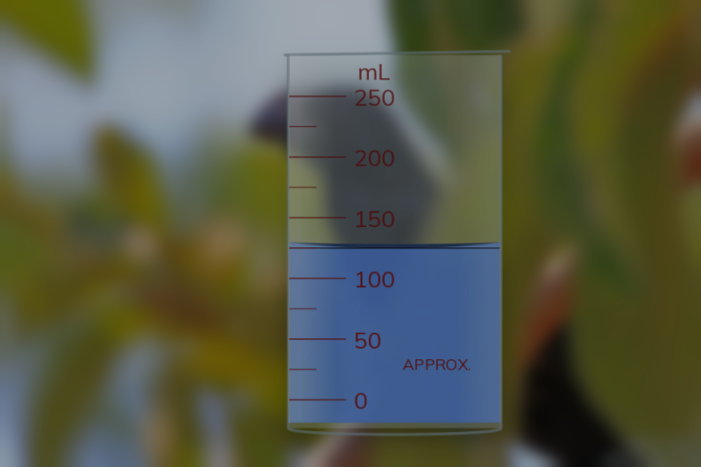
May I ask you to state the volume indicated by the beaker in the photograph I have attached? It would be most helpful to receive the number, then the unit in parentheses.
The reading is 125 (mL)
